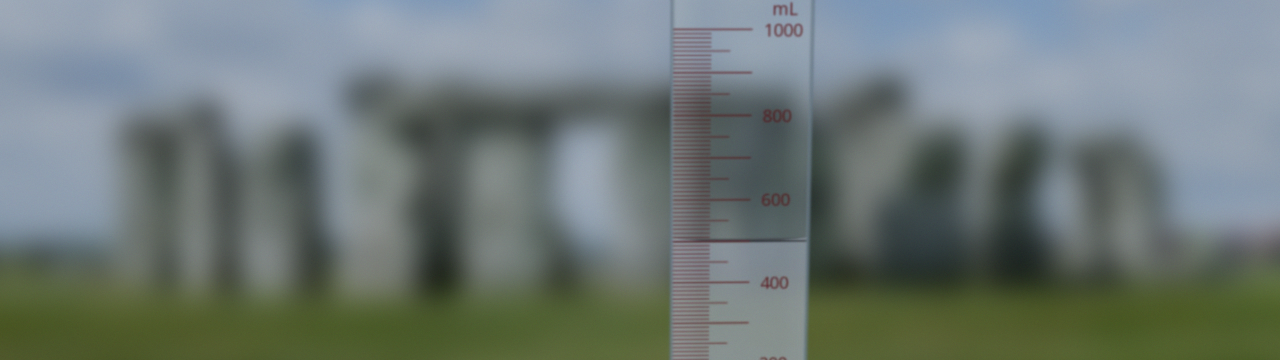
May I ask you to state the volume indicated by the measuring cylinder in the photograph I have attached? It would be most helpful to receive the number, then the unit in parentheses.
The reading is 500 (mL)
